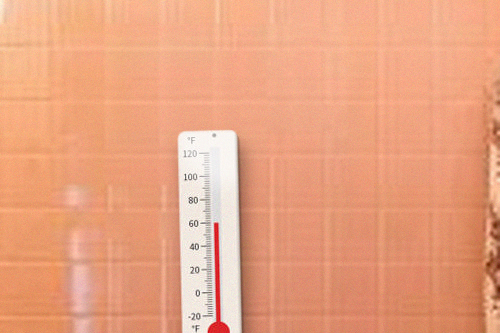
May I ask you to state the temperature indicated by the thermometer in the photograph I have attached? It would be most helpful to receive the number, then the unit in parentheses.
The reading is 60 (°F)
